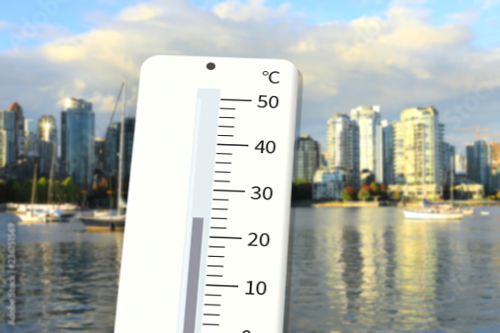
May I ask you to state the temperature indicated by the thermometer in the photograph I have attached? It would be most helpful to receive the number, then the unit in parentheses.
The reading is 24 (°C)
